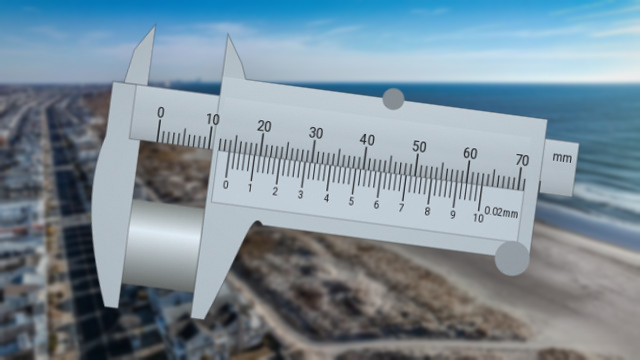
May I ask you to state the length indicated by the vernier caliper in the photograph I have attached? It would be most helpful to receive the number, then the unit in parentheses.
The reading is 14.0 (mm)
